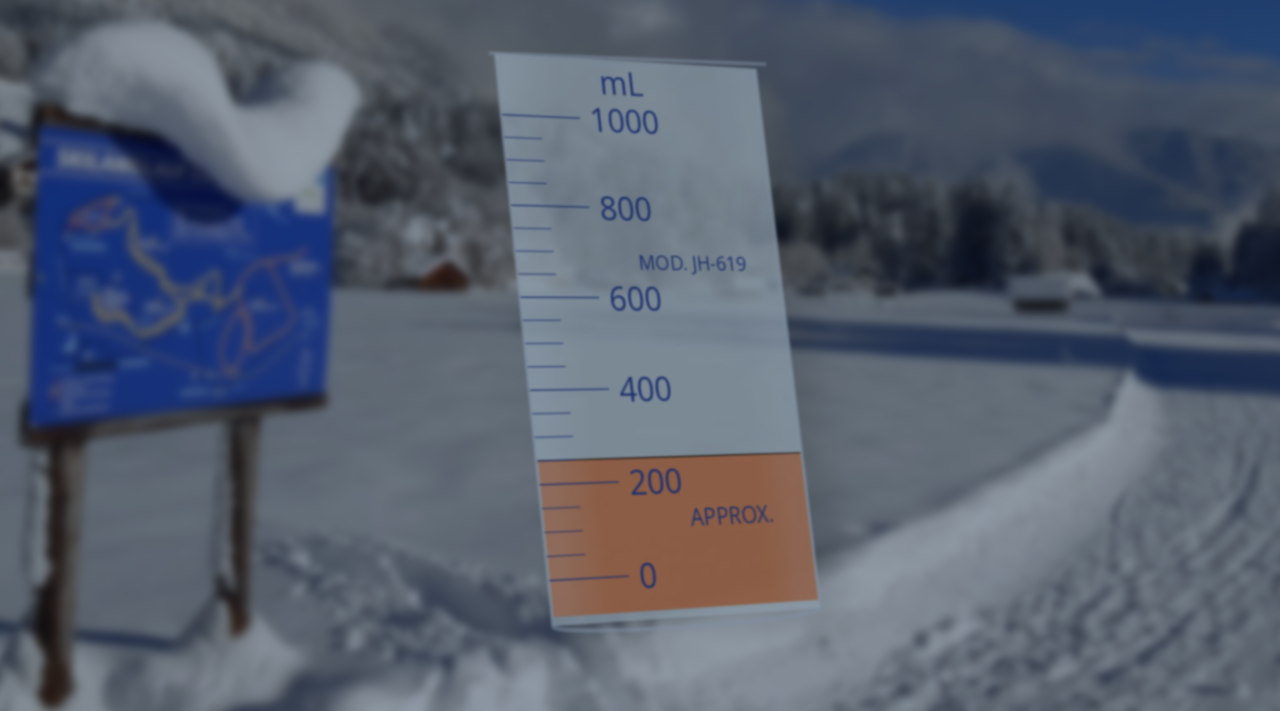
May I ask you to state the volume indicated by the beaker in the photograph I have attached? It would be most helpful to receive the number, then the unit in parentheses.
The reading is 250 (mL)
